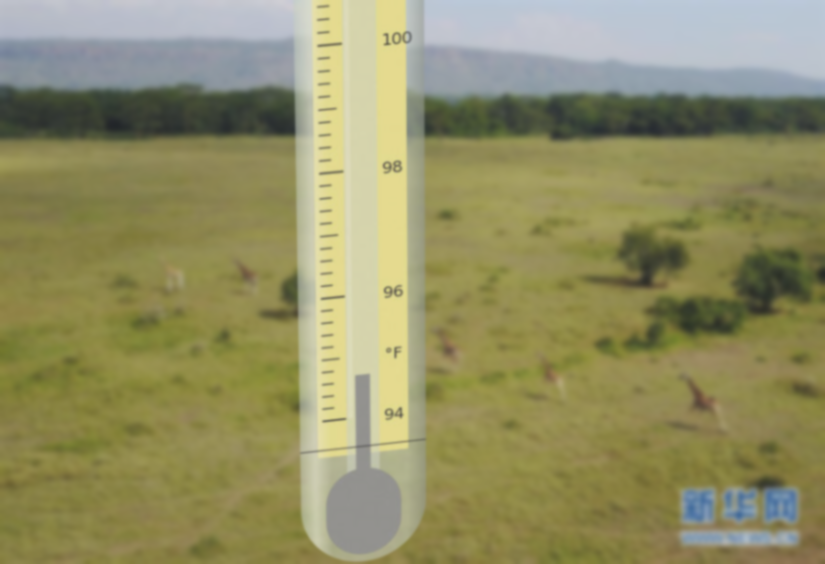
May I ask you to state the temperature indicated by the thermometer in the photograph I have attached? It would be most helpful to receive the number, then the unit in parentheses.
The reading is 94.7 (°F)
